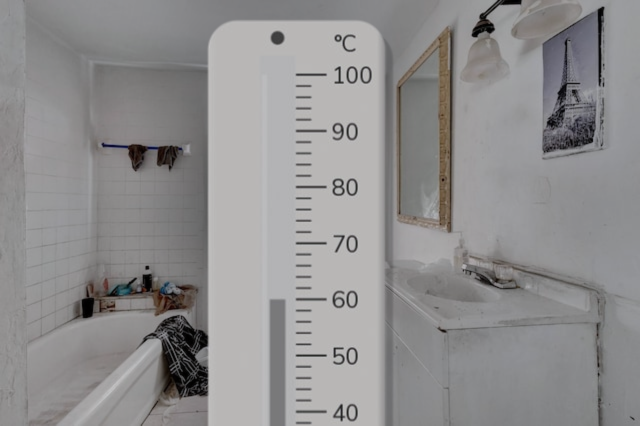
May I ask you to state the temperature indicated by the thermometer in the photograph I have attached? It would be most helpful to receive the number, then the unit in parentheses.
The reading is 60 (°C)
